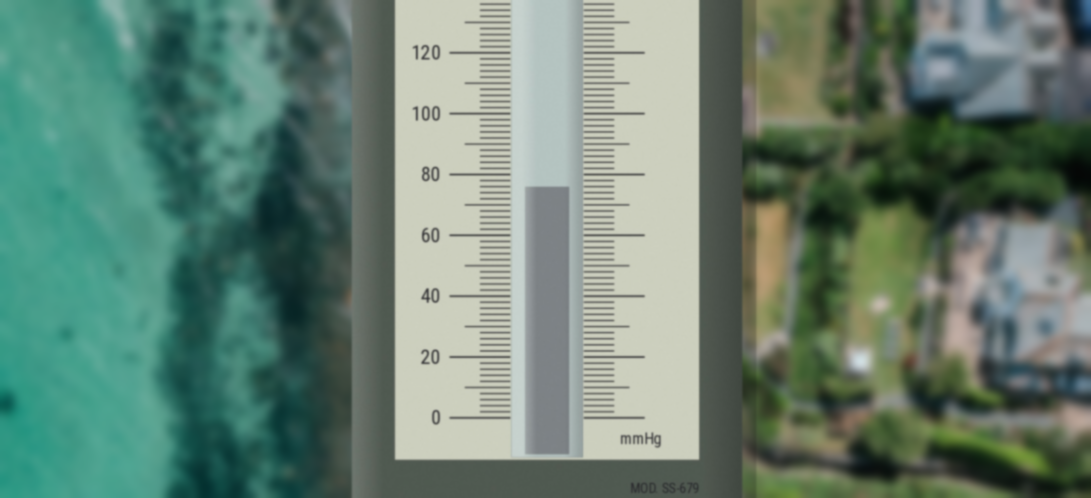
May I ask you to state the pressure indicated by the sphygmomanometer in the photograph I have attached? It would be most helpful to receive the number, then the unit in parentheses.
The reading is 76 (mmHg)
